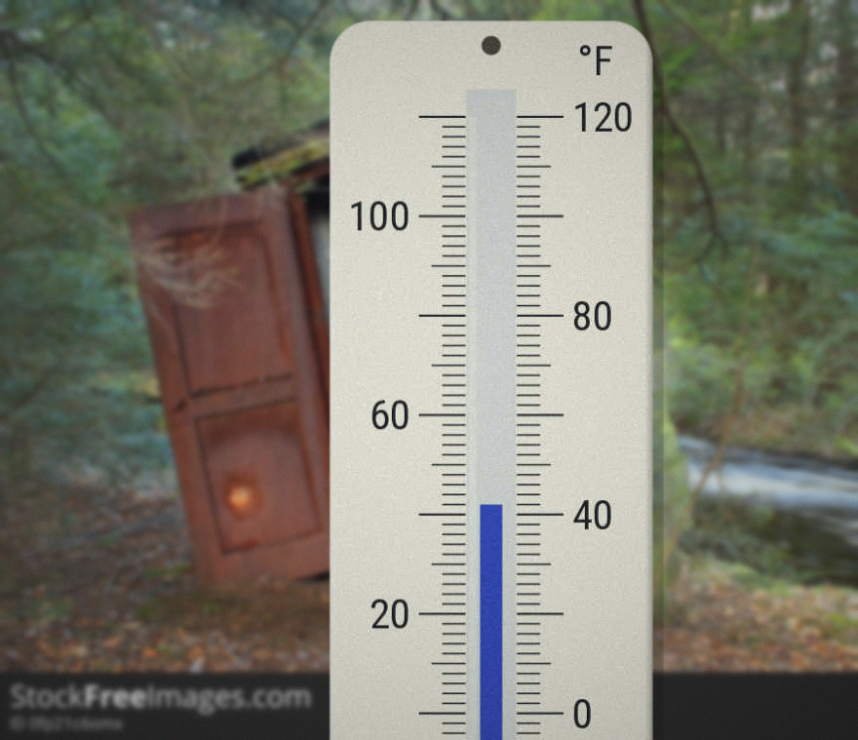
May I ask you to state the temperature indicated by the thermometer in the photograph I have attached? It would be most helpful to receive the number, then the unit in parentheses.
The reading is 42 (°F)
